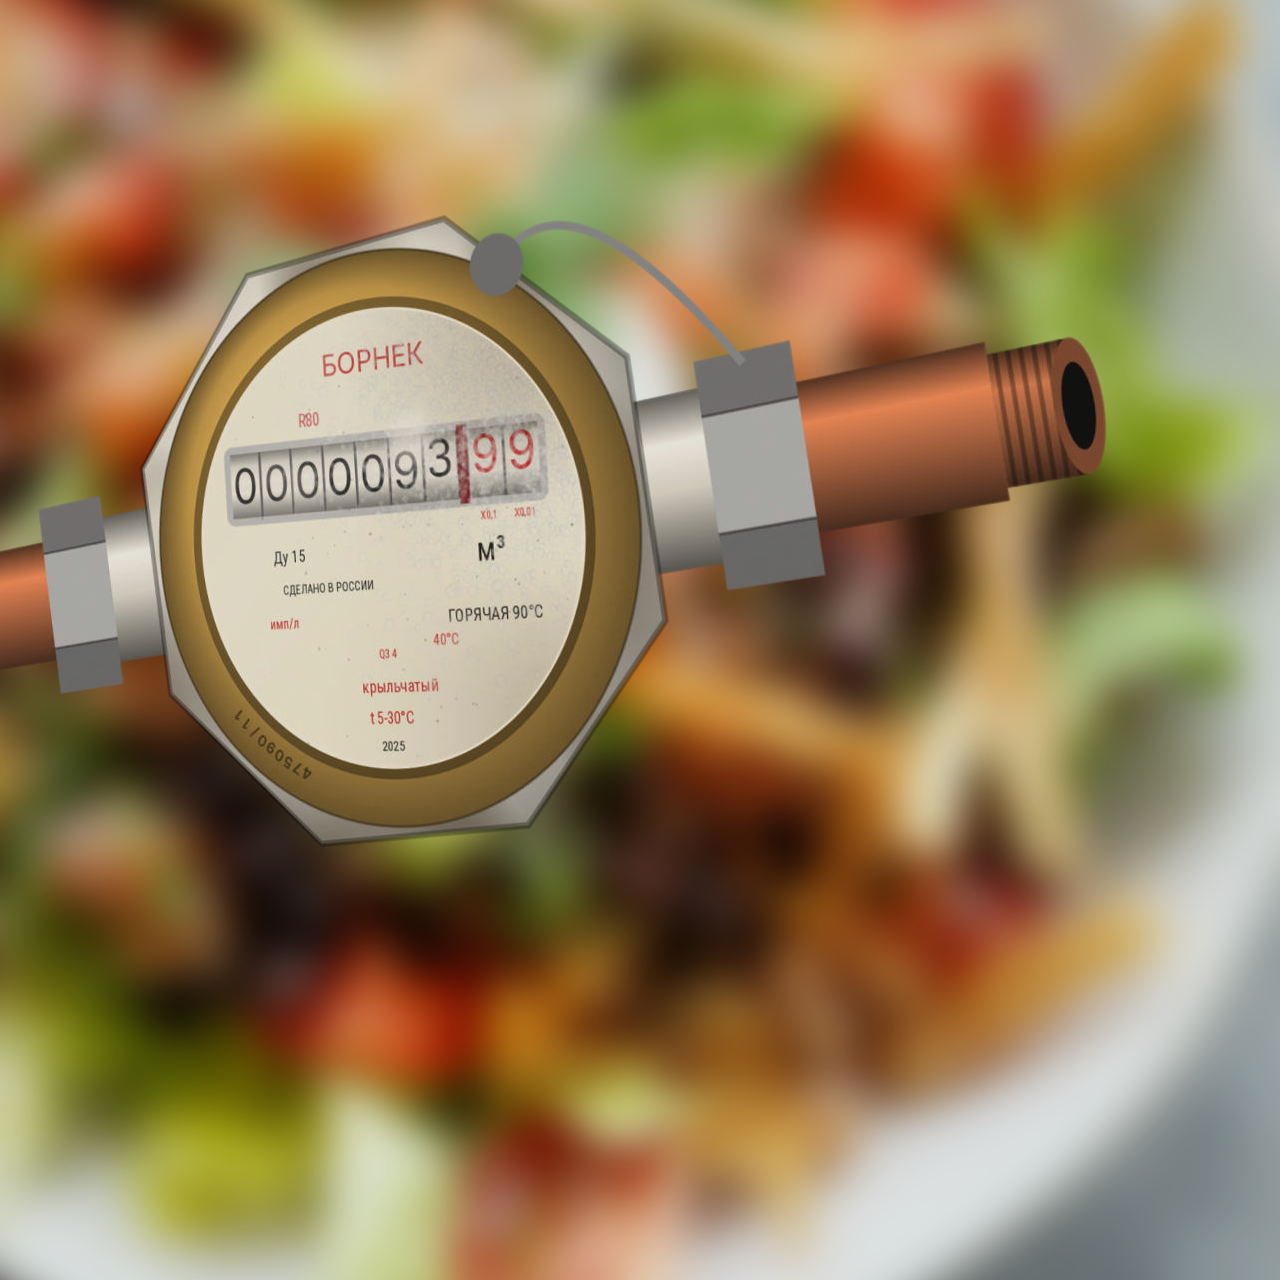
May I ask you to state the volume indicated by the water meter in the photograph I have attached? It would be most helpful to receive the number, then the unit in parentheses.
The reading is 93.99 (m³)
